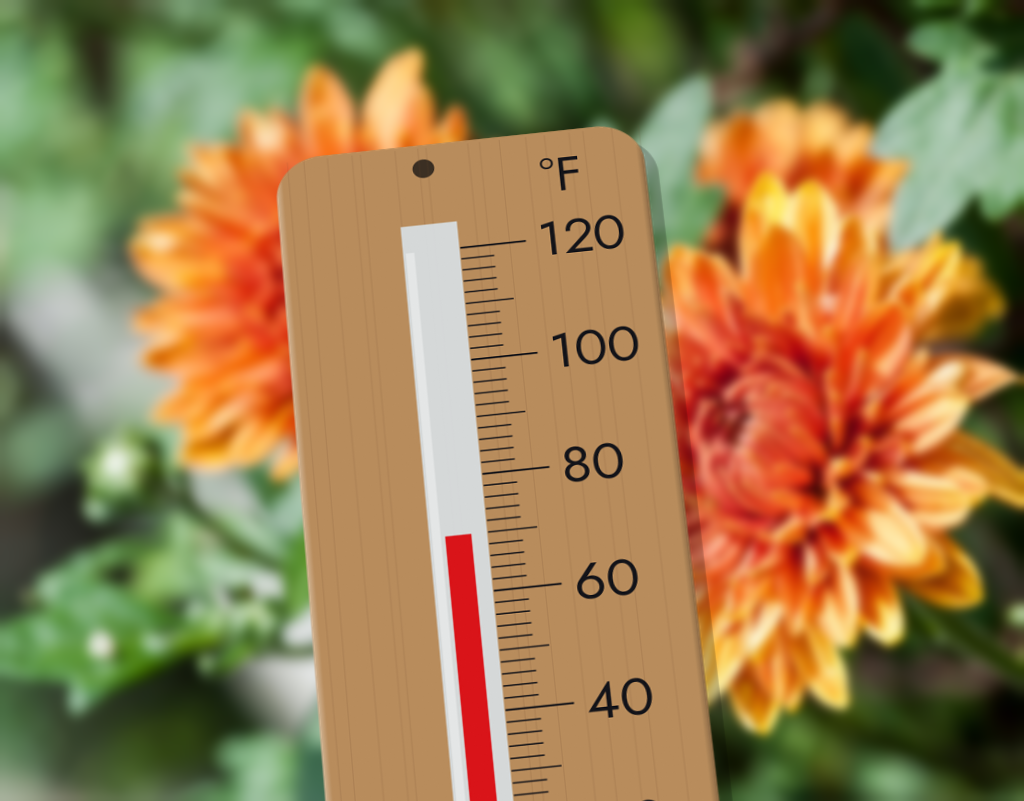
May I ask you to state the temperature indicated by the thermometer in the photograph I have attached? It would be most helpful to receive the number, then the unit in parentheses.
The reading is 70 (°F)
